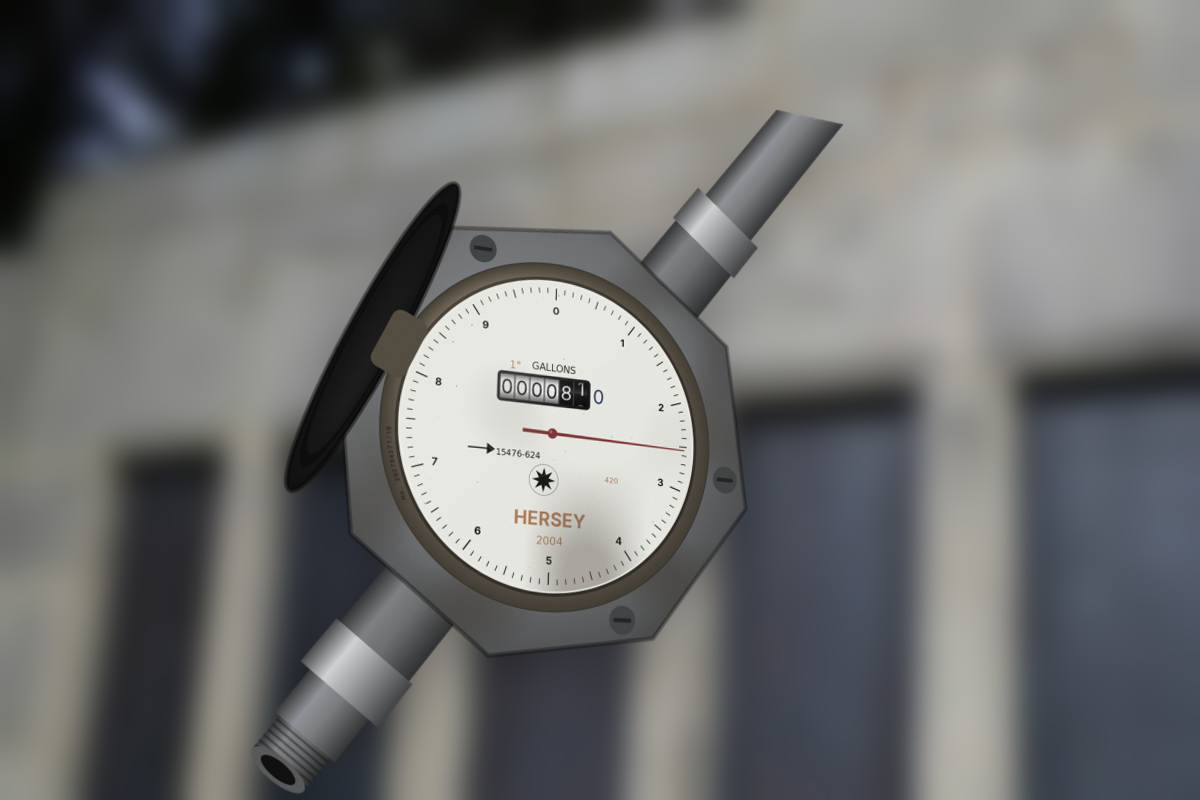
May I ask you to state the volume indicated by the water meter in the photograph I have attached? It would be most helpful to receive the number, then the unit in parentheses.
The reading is 812.5 (gal)
